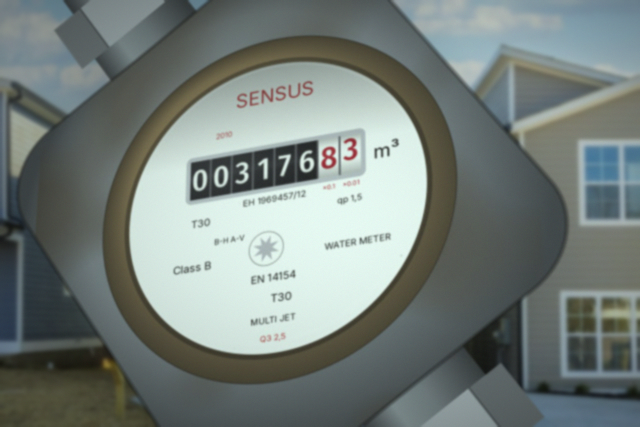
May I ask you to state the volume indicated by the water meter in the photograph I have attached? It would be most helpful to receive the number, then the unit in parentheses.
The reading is 3176.83 (m³)
